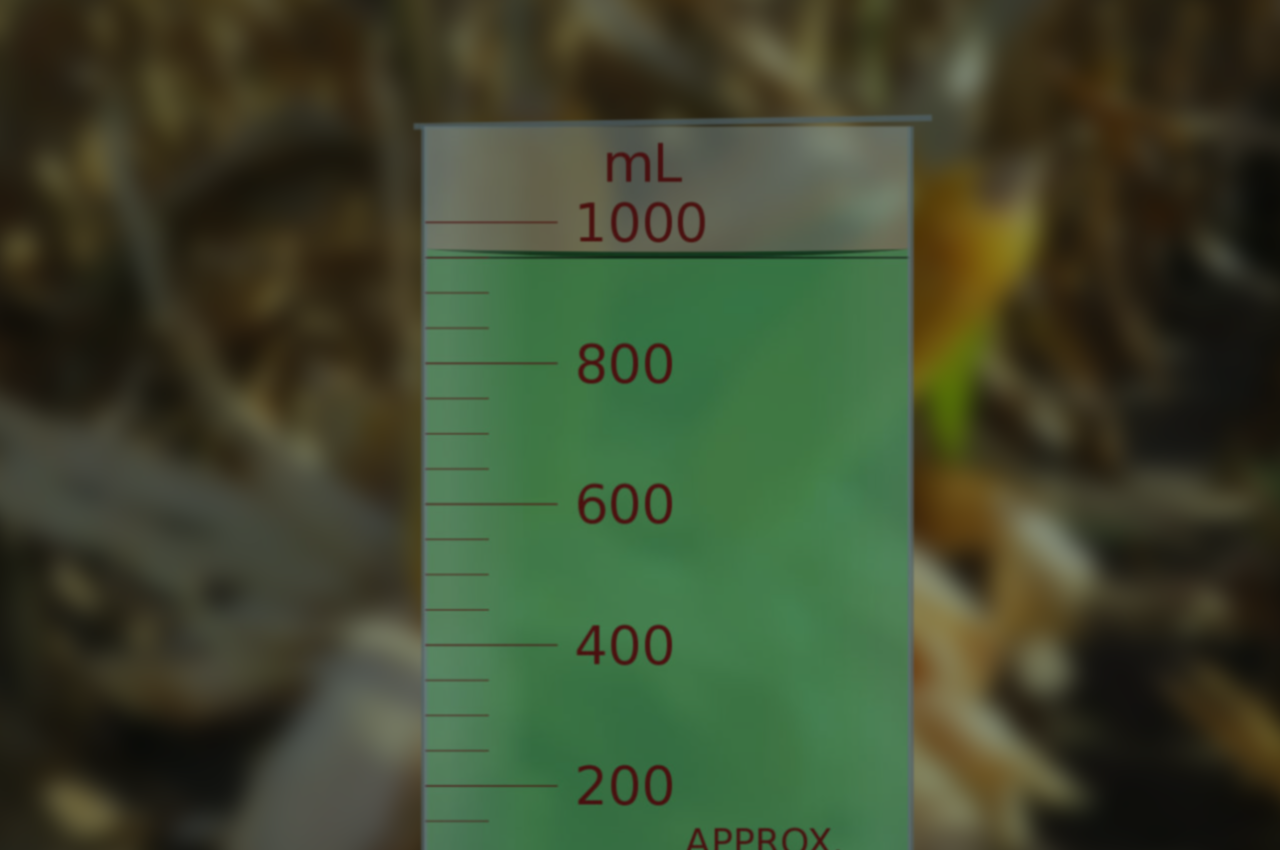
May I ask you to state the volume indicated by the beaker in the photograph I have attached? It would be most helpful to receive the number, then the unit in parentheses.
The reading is 950 (mL)
